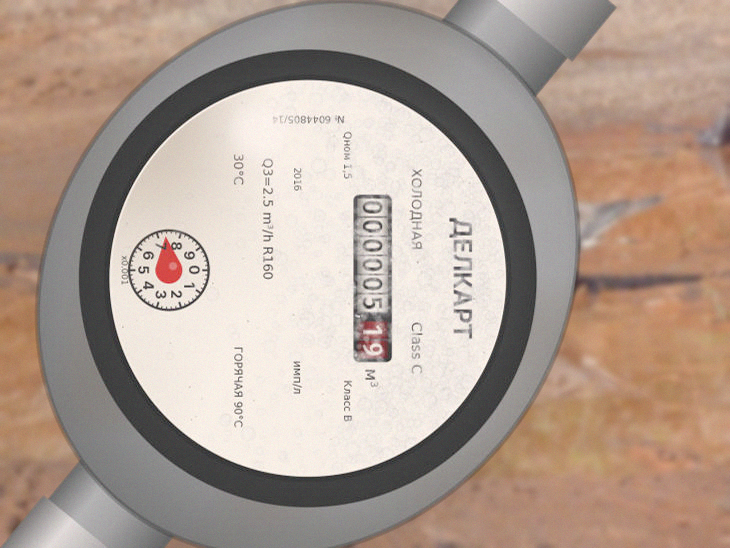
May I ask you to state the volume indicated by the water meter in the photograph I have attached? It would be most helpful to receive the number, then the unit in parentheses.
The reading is 5.197 (m³)
